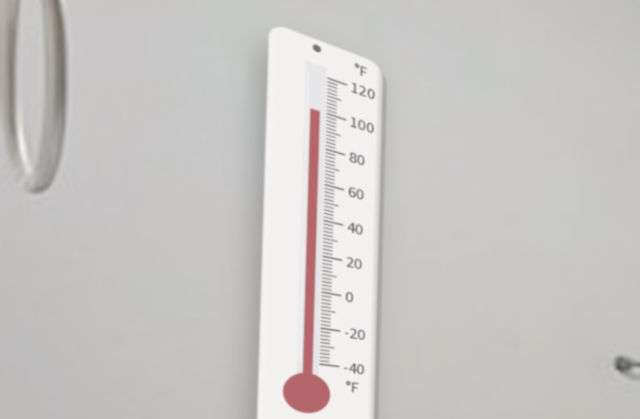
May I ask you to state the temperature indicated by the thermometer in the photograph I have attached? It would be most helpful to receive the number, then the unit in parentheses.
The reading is 100 (°F)
